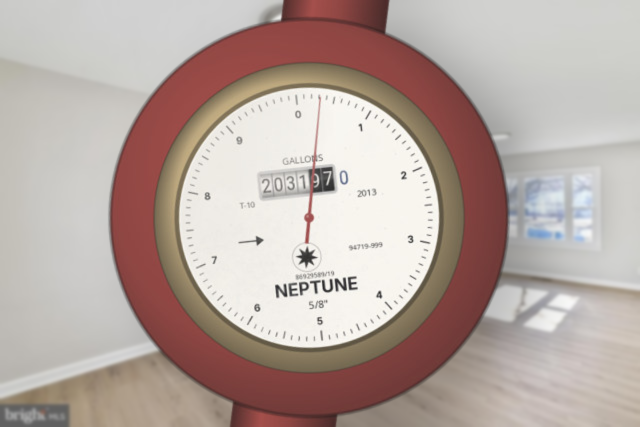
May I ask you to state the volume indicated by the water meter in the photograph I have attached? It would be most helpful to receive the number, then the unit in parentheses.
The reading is 2031970.3 (gal)
